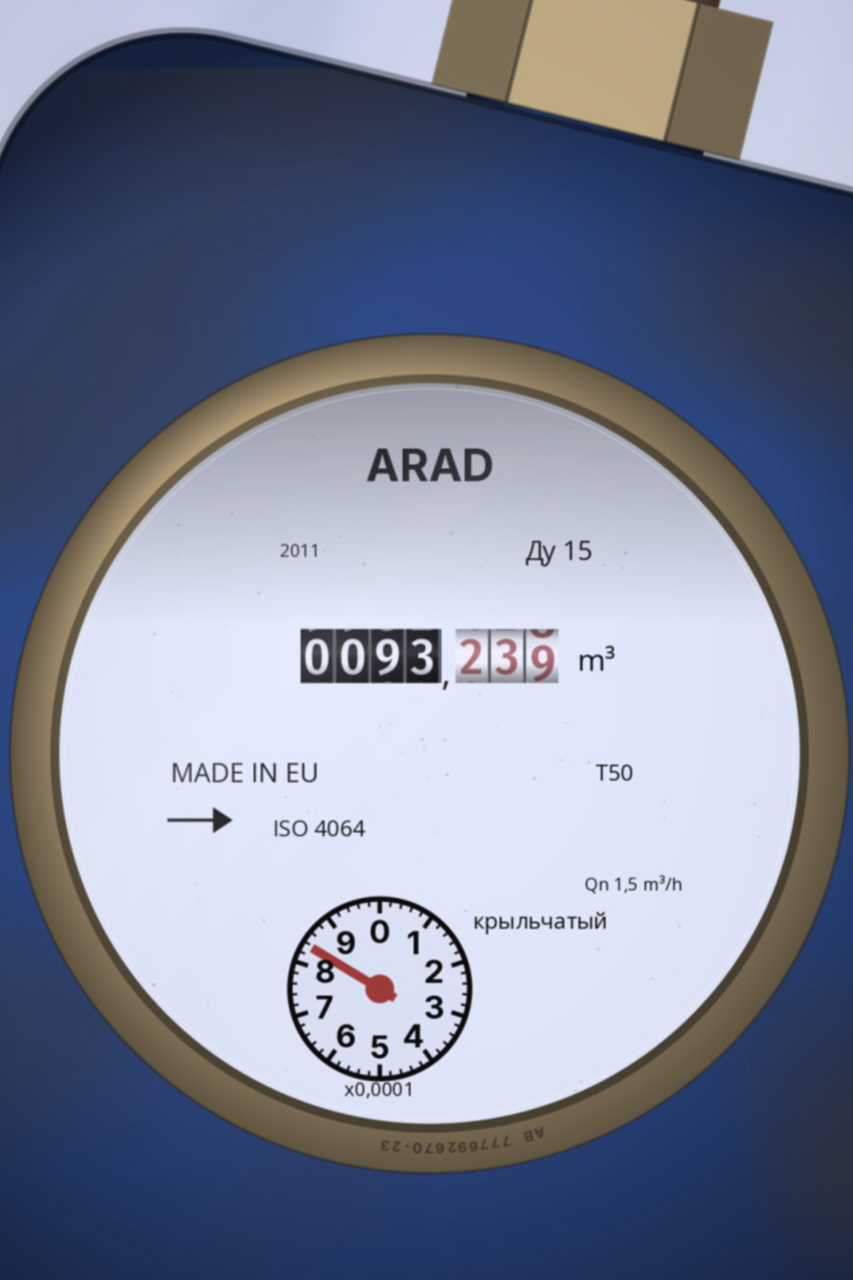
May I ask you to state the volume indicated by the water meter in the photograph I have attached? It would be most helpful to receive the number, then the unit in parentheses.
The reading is 93.2388 (m³)
